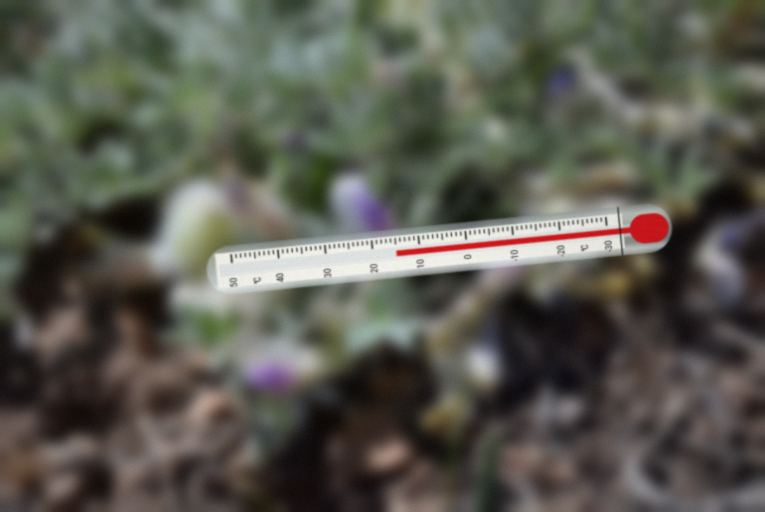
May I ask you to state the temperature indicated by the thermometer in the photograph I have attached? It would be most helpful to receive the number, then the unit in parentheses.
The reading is 15 (°C)
